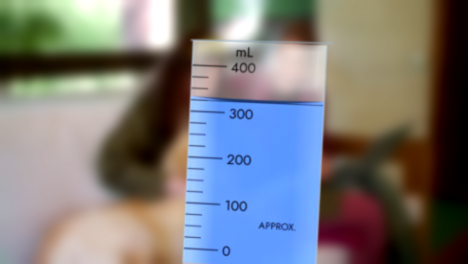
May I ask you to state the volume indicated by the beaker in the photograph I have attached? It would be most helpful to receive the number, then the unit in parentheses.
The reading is 325 (mL)
